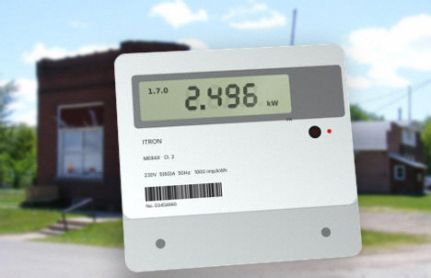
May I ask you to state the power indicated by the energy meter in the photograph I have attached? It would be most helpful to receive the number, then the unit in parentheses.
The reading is 2.496 (kW)
